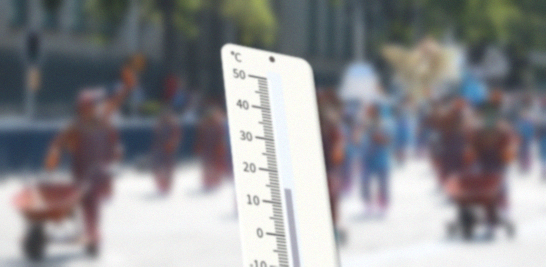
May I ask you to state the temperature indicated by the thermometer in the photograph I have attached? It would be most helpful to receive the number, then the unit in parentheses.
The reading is 15 (°C)
